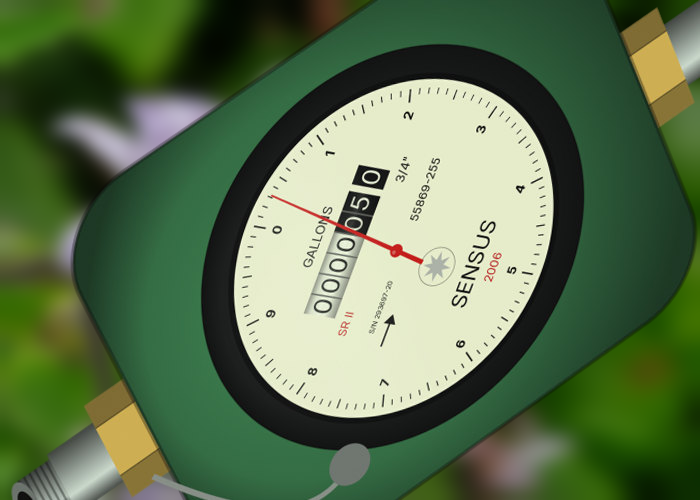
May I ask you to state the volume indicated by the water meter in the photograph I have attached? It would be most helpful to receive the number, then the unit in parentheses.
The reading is 50.3 (gal)
